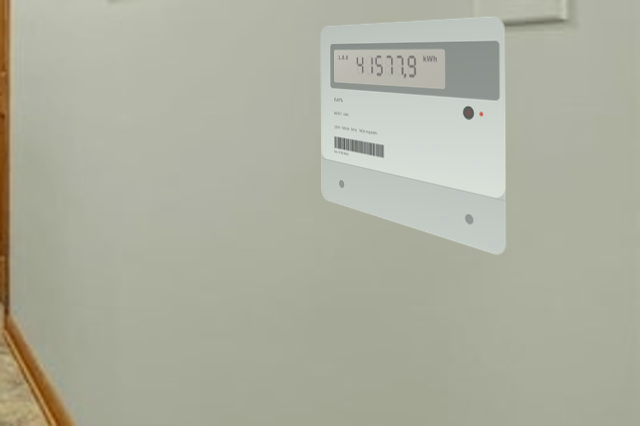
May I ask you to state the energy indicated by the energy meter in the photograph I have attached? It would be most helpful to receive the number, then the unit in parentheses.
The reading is 41577.9 (kWh)
